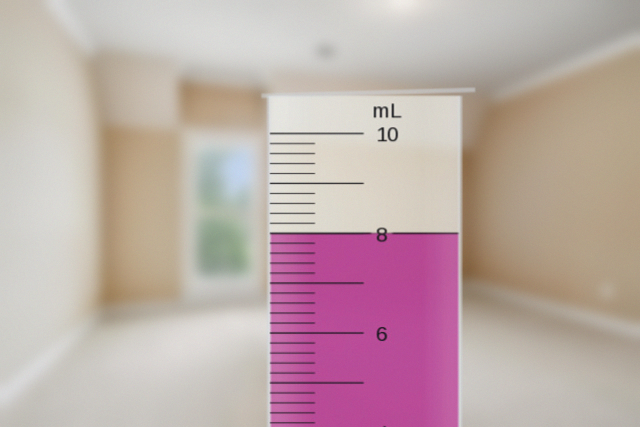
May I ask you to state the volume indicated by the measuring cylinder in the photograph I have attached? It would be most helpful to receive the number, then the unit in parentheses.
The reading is 8 (mL)
